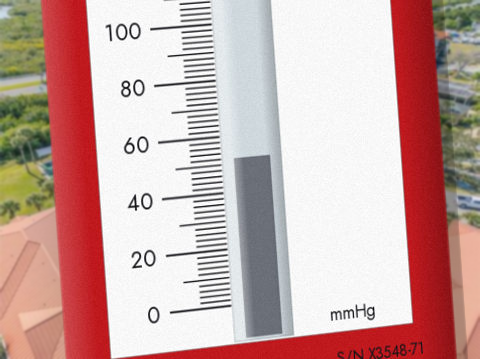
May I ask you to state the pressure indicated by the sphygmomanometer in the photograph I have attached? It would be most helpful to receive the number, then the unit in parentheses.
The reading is 52 (mmHg)
